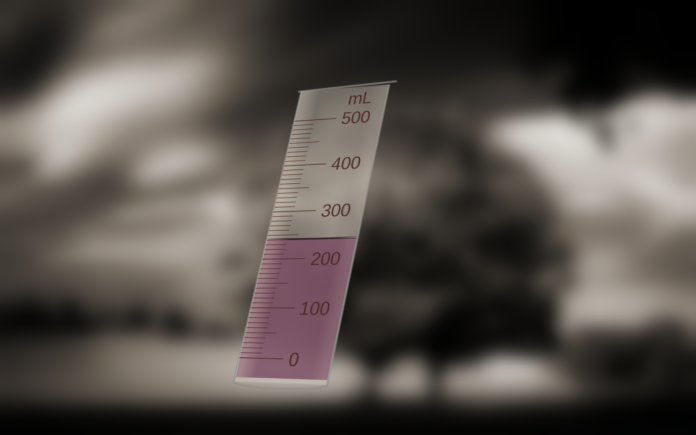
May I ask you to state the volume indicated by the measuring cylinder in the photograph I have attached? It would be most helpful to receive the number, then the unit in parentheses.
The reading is 240 (mL)
